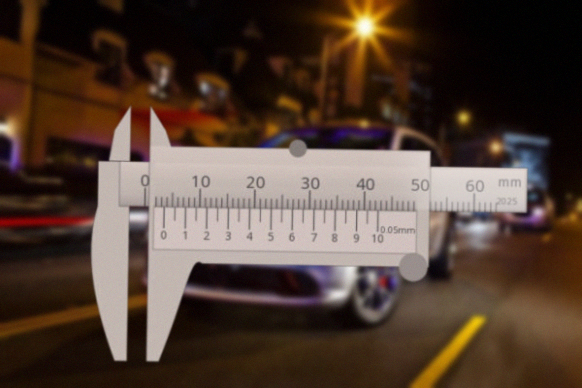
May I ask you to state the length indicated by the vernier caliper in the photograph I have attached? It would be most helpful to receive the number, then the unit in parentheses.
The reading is 3.5 (mm)
